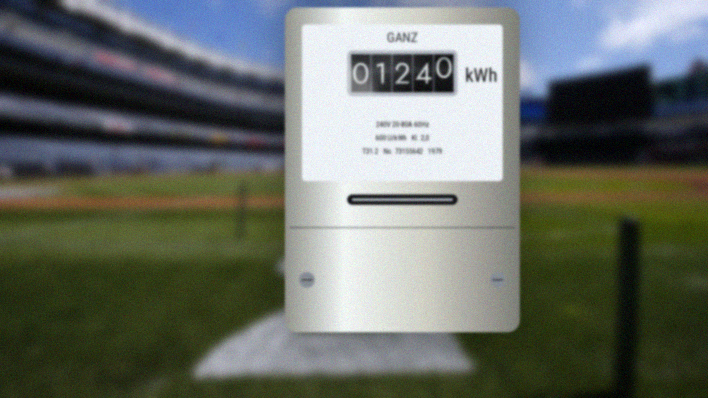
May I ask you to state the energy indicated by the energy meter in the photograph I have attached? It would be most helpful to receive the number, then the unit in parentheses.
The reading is 1240 (kWh)
